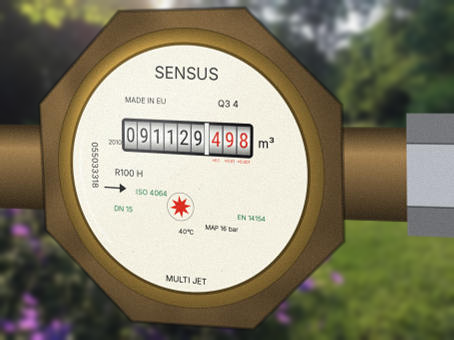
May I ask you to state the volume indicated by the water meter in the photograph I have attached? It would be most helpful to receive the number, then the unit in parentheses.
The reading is 91129.498 (m³)
